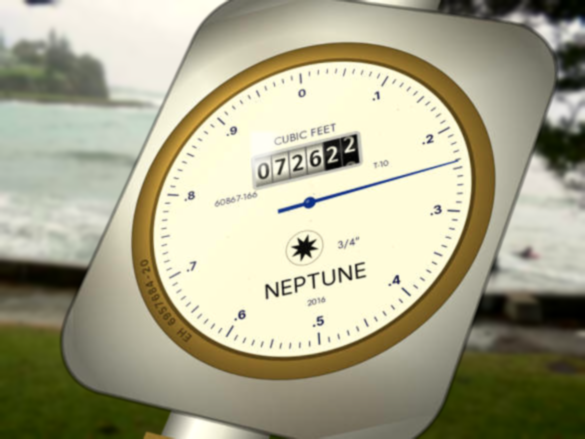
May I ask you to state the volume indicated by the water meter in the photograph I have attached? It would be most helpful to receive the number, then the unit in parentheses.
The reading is 72622.24 (ft³)
